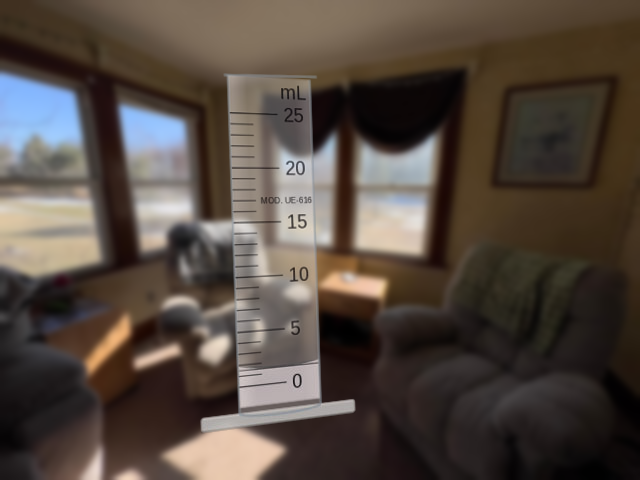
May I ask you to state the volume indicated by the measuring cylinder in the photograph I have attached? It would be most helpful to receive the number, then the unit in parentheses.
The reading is 1.5 (mL)
